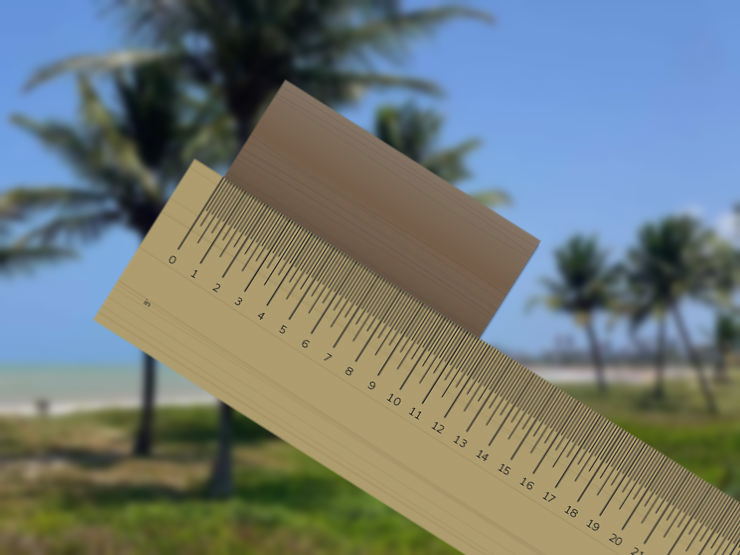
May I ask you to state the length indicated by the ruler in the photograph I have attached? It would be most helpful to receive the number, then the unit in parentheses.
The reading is 11.5 (in)
